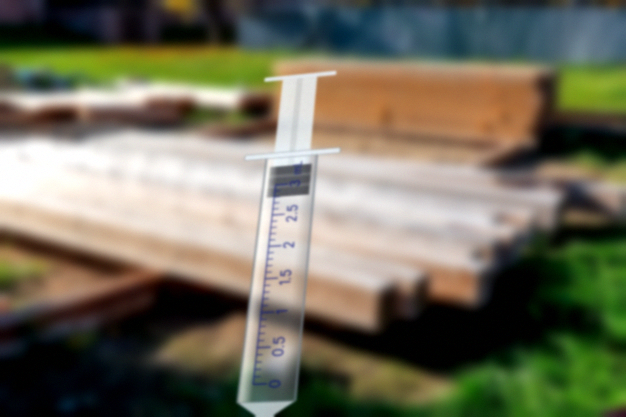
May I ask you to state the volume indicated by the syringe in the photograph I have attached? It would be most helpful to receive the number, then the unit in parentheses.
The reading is 2.8 (mL)
